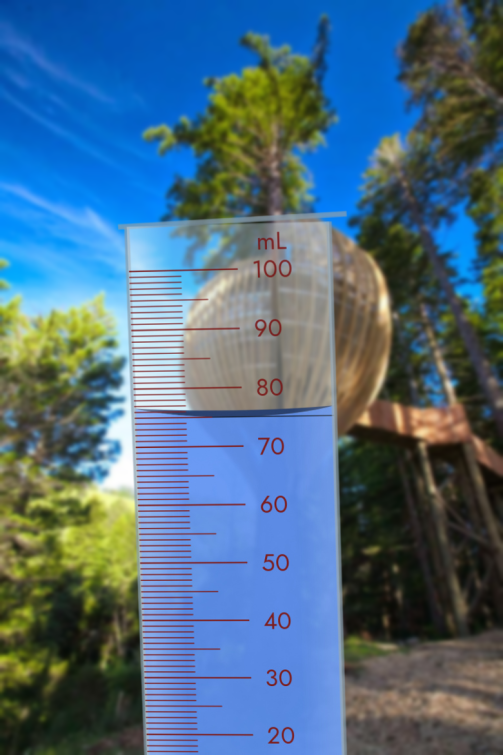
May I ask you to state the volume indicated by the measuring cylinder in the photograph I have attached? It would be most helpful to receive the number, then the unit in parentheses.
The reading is 75 (mL)
